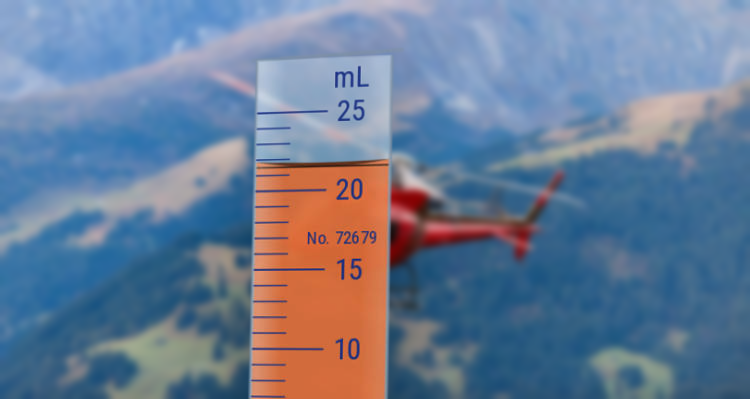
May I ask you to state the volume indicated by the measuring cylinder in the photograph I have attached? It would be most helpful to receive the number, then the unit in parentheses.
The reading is 21.5 (mL)
